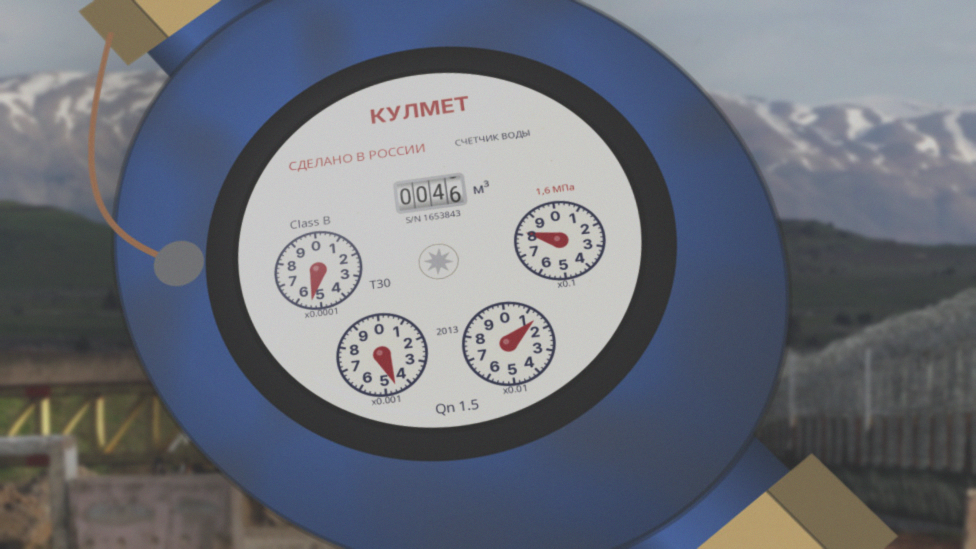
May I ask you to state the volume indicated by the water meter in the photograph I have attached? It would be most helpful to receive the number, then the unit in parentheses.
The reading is 45.8145 (m³)
